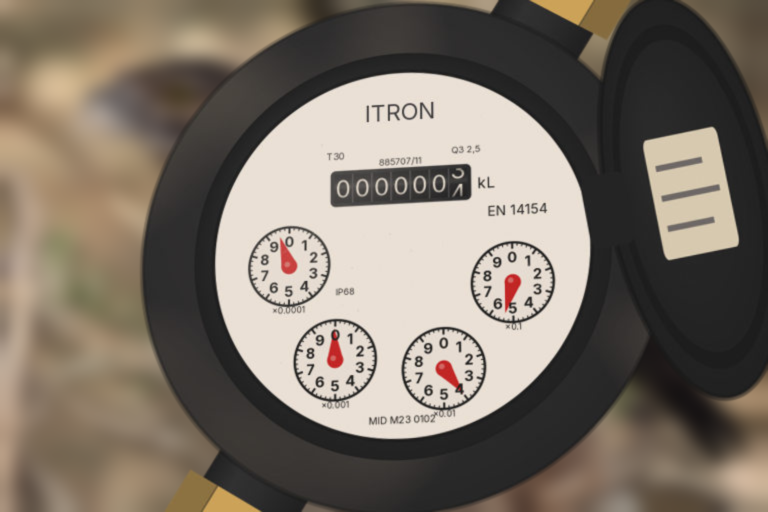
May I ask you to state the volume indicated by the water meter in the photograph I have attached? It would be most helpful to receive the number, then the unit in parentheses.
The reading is 3.5399 (kL)
